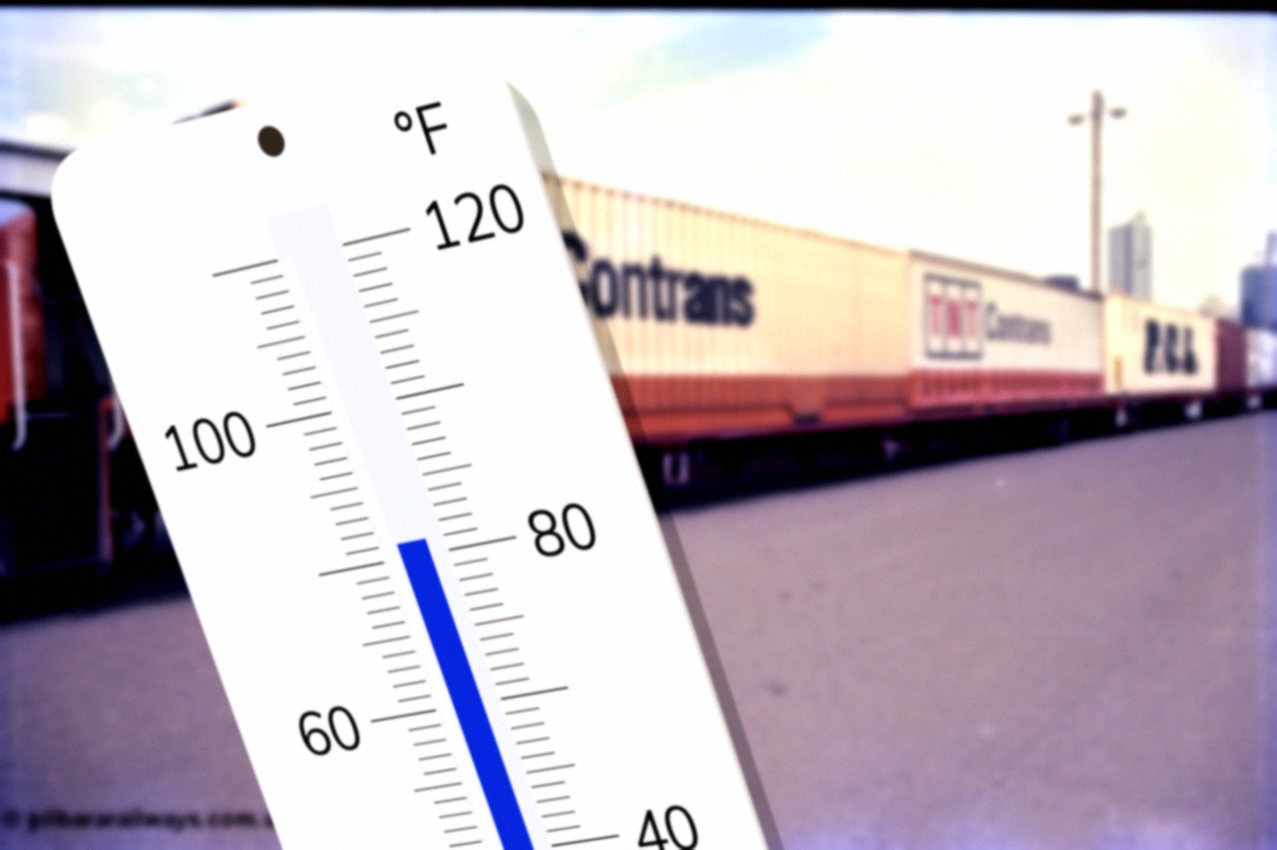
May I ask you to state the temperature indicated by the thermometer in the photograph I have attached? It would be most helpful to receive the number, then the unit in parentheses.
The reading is 82 (°F)
